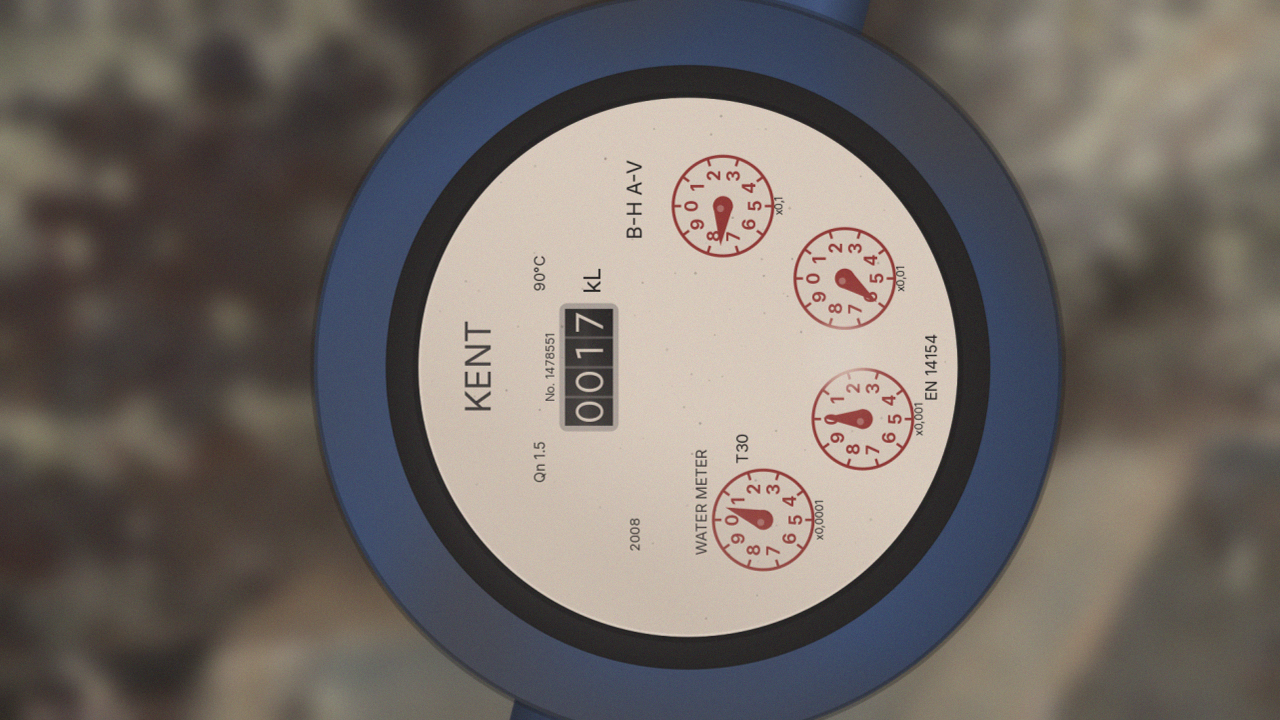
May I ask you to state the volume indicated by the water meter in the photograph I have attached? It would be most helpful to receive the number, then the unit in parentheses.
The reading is 17.7600 (kL)
